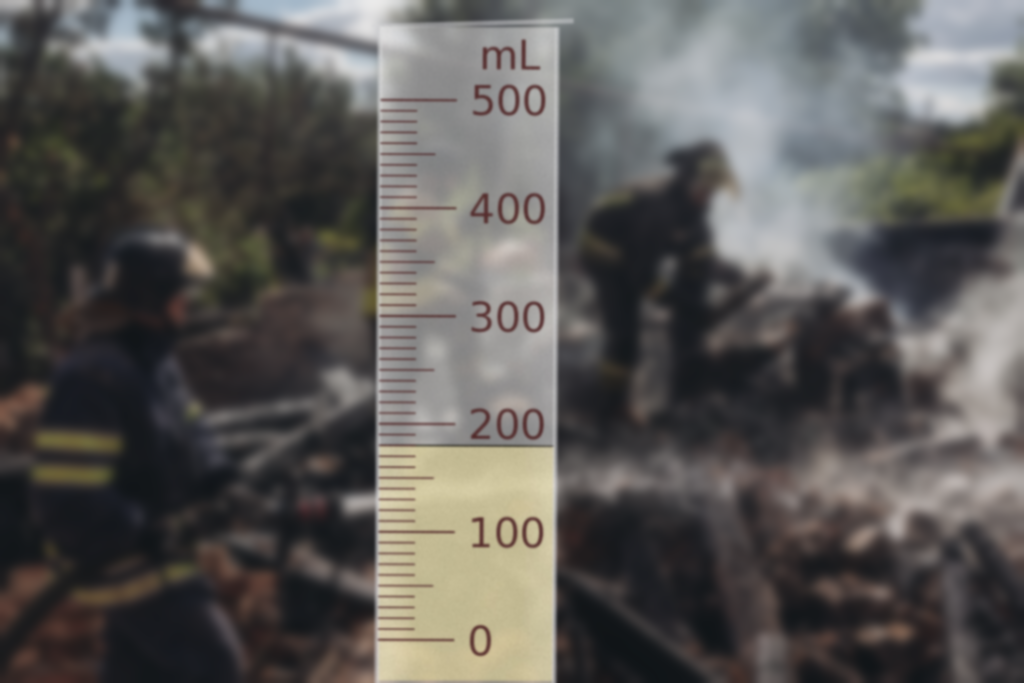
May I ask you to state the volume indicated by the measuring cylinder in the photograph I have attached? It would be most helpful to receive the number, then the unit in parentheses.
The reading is 180 (mL)
